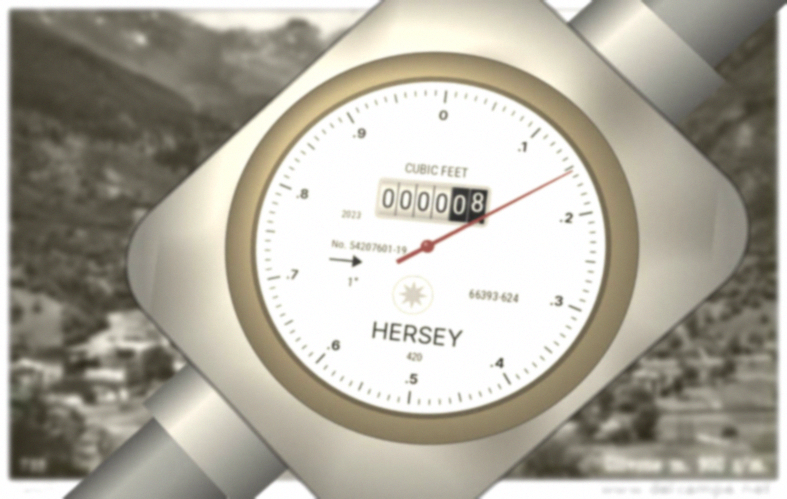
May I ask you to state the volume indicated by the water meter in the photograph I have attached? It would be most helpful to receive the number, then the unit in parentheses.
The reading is 8.15 (ft³)
